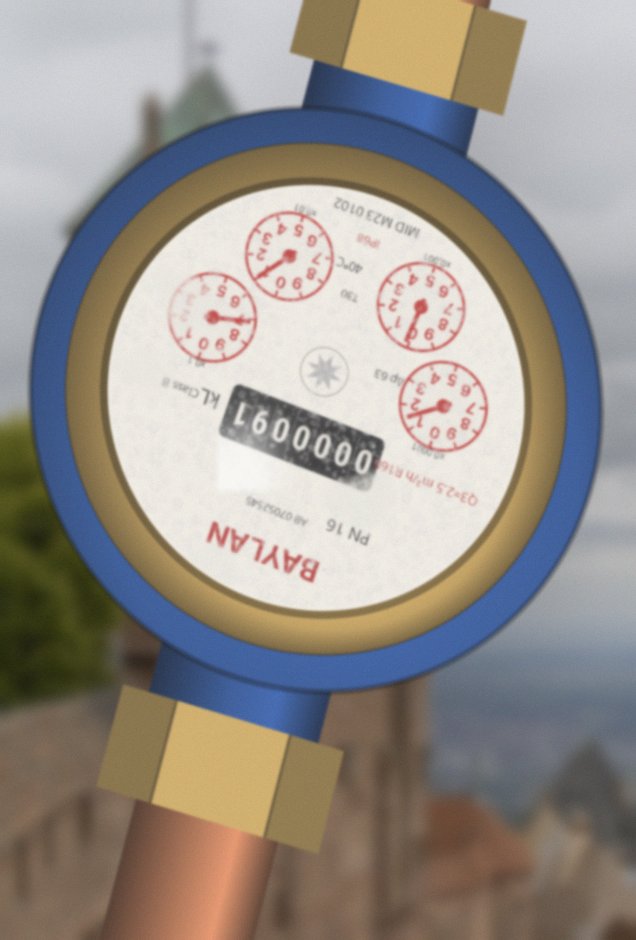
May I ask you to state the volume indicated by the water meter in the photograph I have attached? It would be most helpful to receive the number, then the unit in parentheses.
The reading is 91.7101 (kL)
